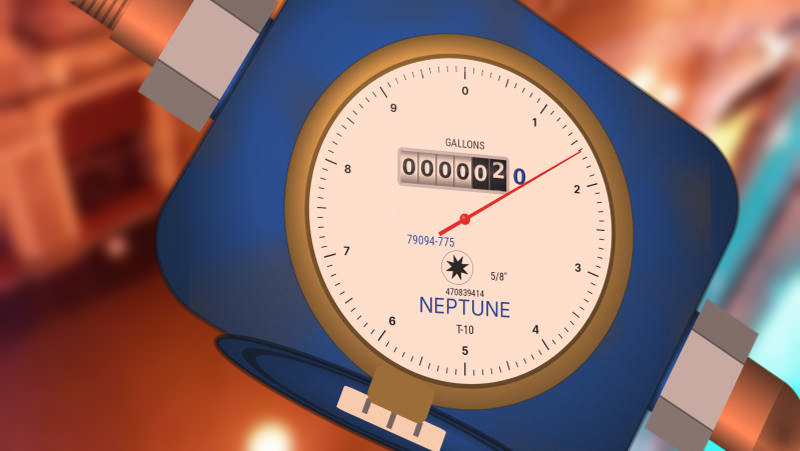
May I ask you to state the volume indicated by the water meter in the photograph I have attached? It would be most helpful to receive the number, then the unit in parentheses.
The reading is 21.6 (gal)
